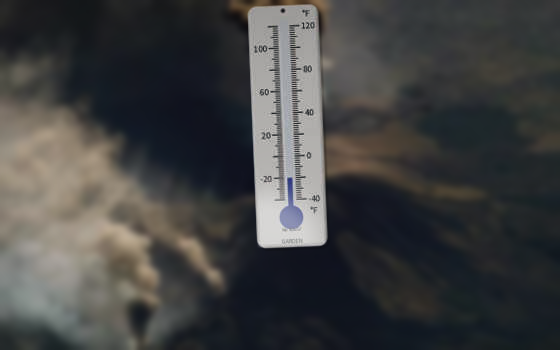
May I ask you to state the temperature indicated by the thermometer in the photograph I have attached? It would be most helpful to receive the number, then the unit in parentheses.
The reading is -20 (°F)
